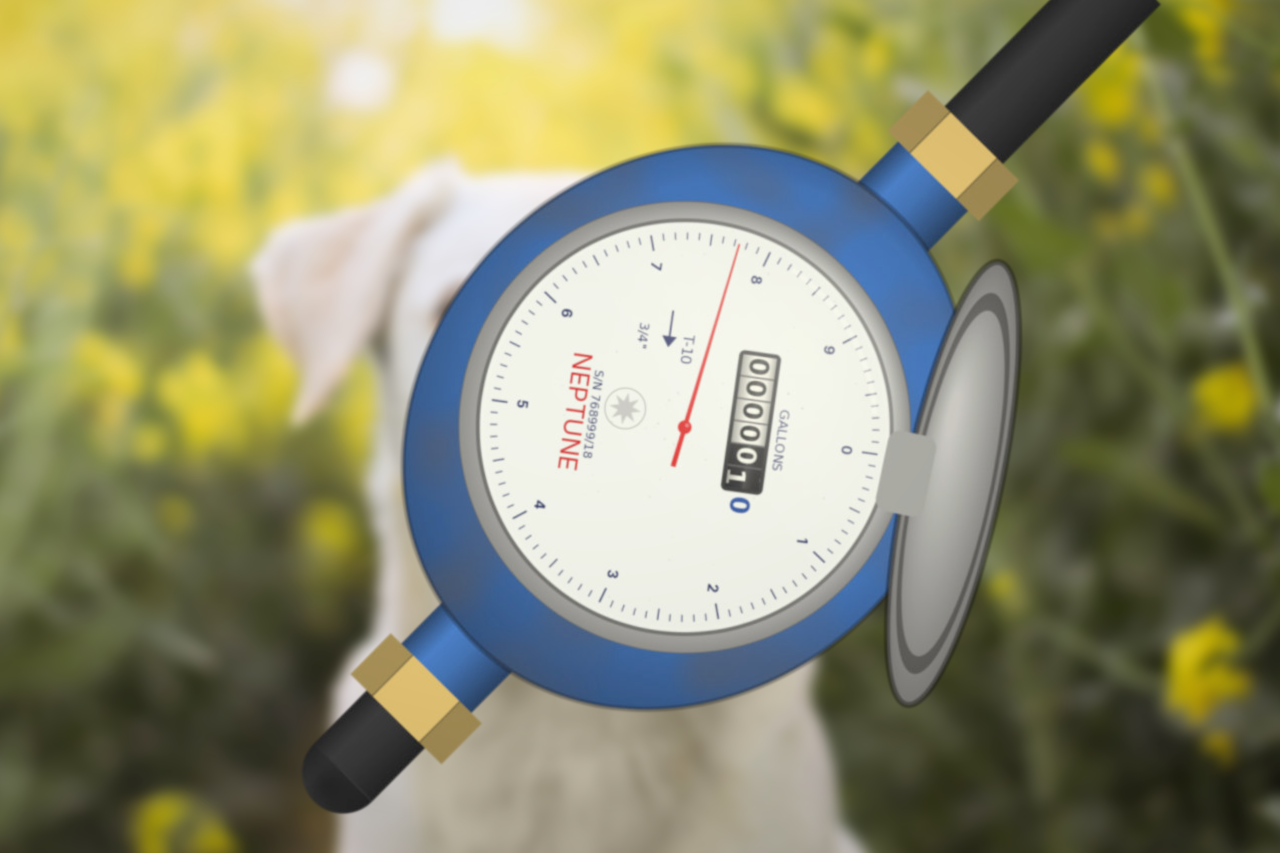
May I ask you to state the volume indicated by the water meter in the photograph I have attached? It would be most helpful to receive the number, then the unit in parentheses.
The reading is 7.7 (gal)
